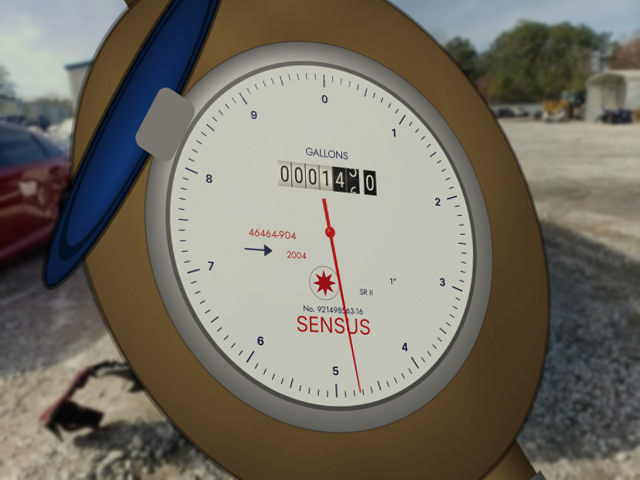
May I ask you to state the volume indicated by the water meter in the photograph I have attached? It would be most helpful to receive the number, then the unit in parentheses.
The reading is 1454.7 (gal)
